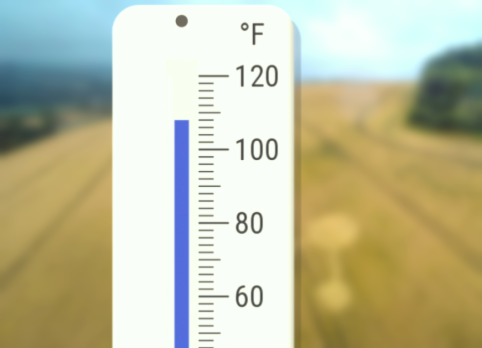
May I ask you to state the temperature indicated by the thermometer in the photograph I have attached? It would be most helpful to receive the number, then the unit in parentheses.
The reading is 108 (°F)
